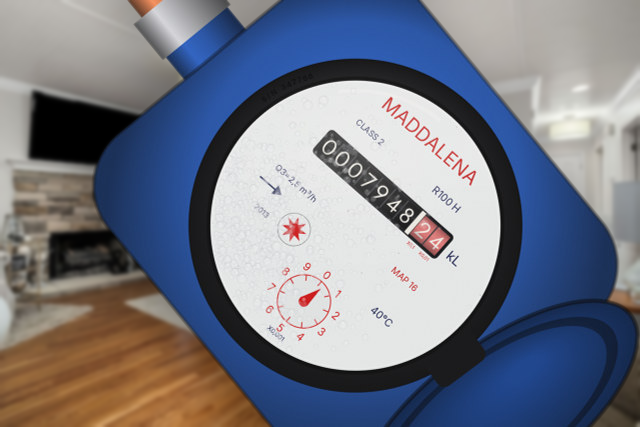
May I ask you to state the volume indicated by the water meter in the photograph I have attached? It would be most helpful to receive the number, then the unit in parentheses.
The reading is 7948.240 (kL)
